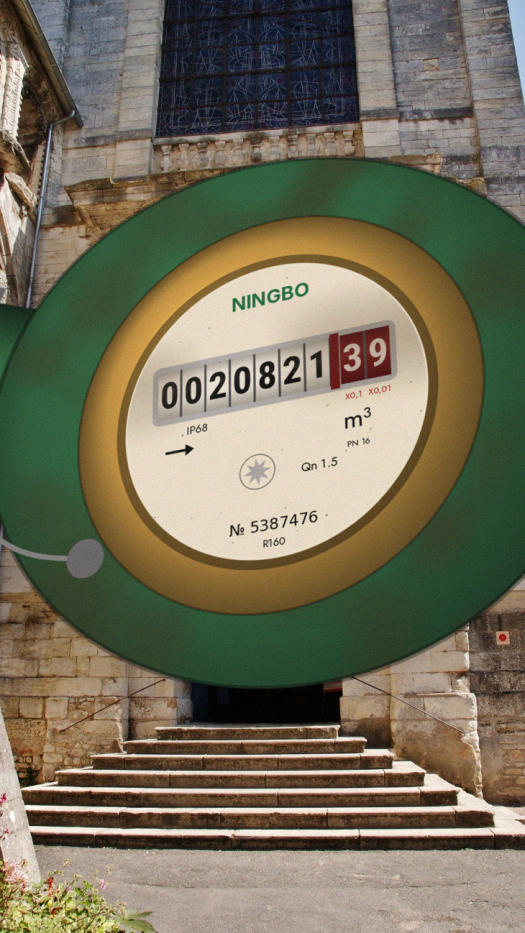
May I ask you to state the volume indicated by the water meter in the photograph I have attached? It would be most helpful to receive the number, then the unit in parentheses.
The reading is 20821.39 (m³)
